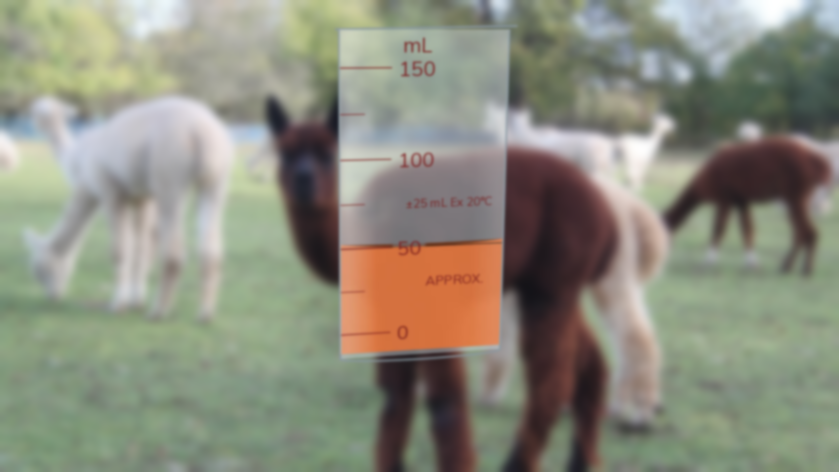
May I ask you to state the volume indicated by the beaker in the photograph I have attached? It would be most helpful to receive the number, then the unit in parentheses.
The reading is 50 (mL)
